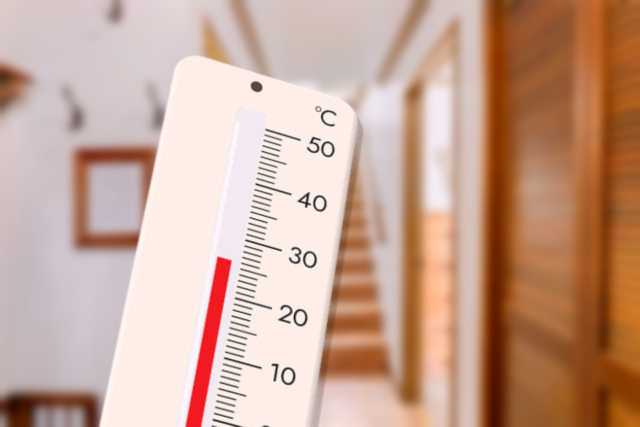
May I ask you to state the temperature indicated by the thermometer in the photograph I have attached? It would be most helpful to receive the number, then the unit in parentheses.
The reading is 26 (°C)
